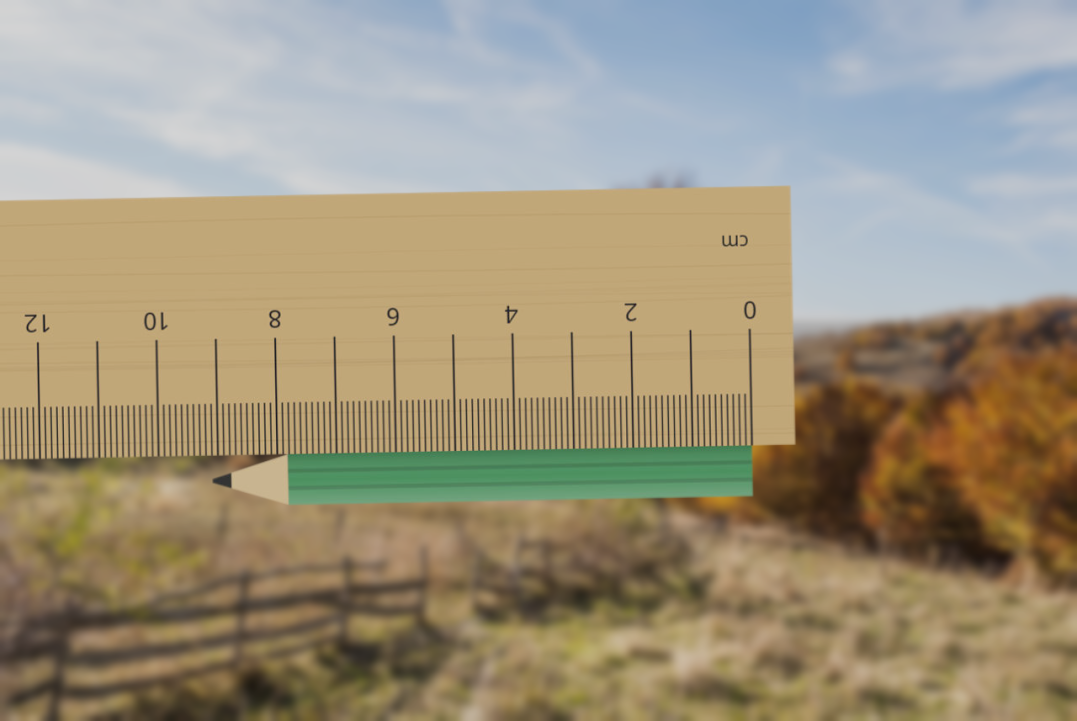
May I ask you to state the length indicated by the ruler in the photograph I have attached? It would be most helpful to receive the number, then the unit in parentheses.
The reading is 9.1 (cm)
